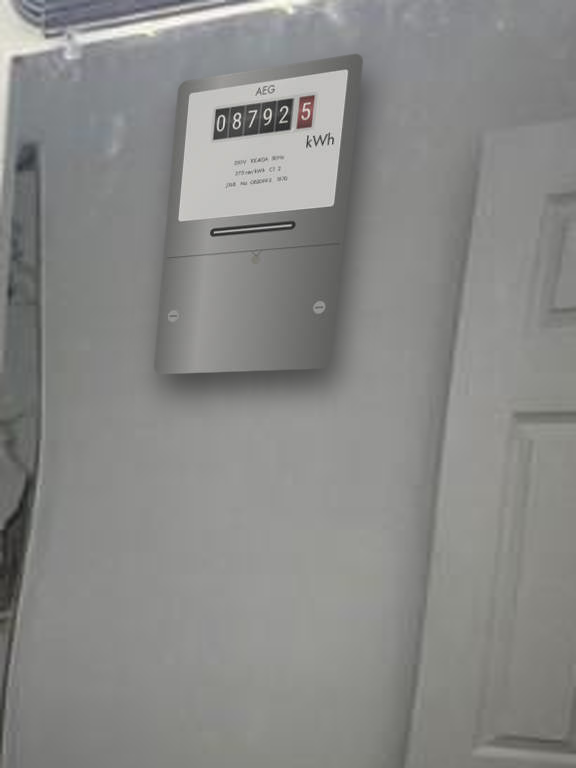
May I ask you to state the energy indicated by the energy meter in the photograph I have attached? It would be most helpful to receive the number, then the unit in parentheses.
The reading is 8792.5 (kWh)
